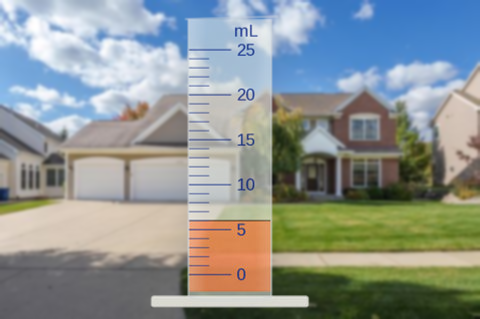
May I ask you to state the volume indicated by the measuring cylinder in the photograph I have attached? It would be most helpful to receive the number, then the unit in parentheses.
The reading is 6 (mL)
